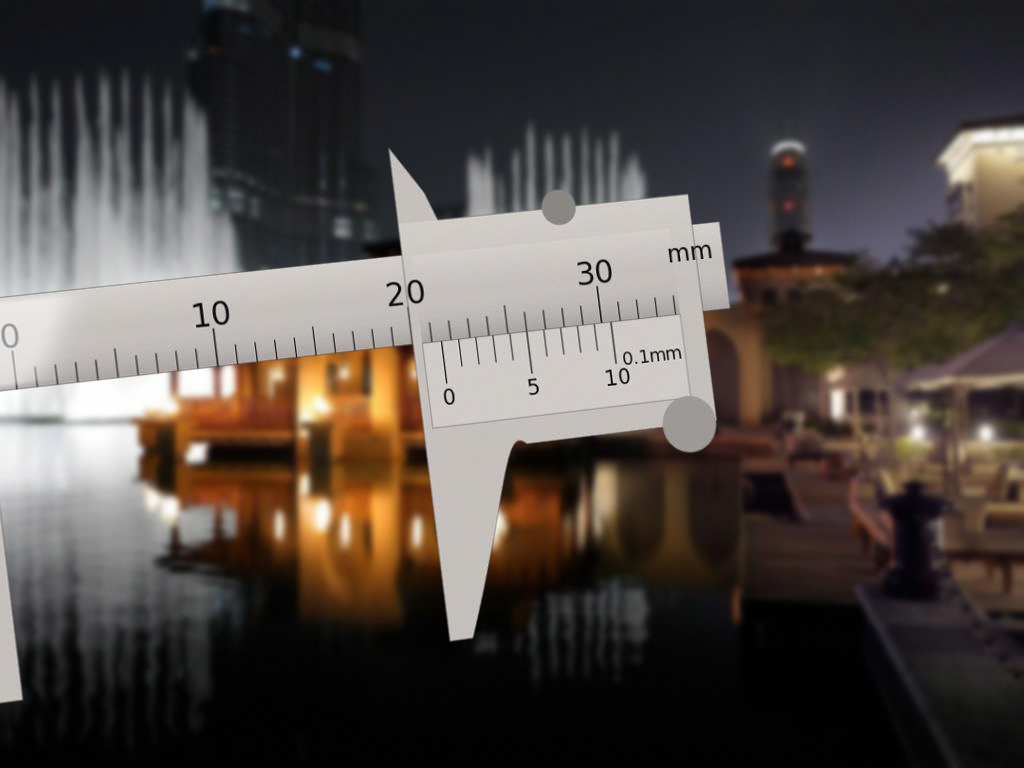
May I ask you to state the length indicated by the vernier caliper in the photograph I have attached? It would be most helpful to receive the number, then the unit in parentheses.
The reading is 21.5 (mm)
